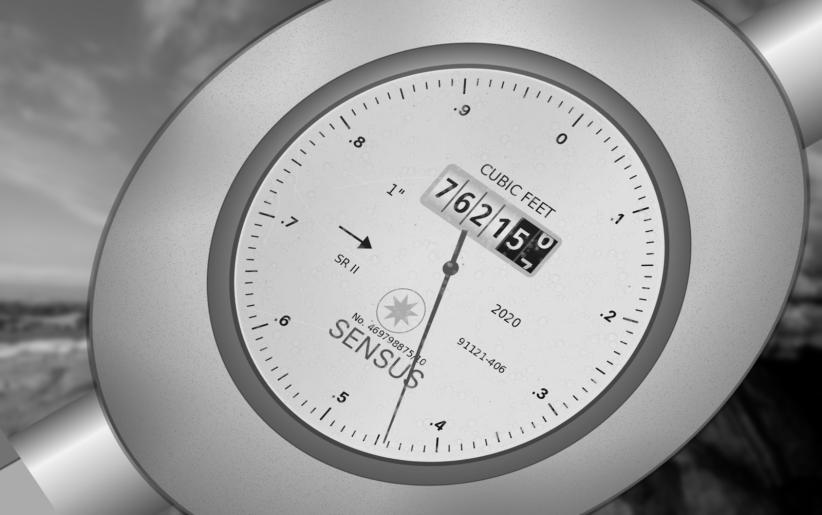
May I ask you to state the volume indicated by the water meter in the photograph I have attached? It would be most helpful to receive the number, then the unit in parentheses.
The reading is 762156.44 (ft³)
